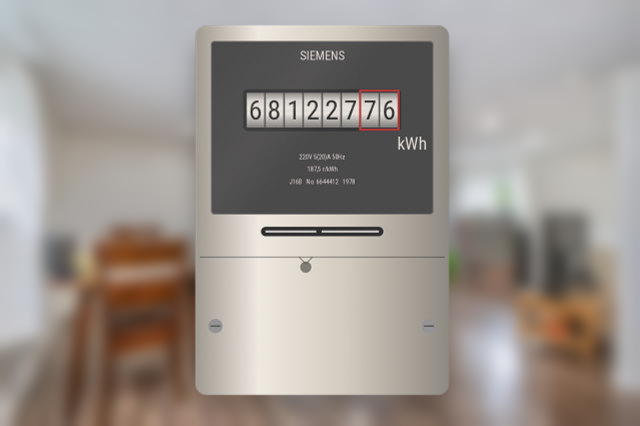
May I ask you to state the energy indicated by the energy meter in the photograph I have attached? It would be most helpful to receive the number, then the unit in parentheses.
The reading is 681227.76 (kWh)
